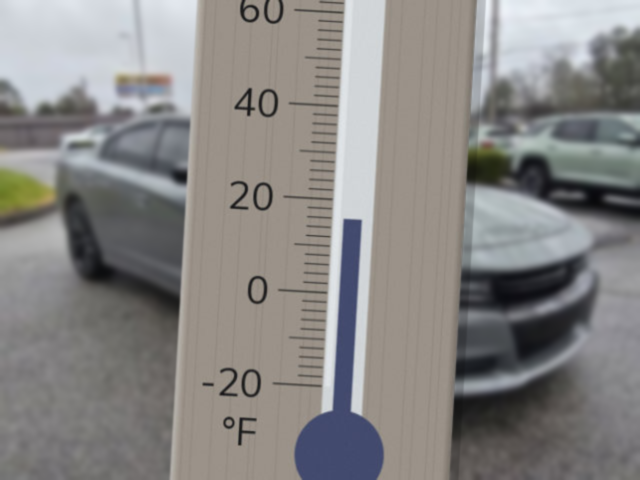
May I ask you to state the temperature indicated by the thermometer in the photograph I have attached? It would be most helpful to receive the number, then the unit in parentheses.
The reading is 16 (°F)
